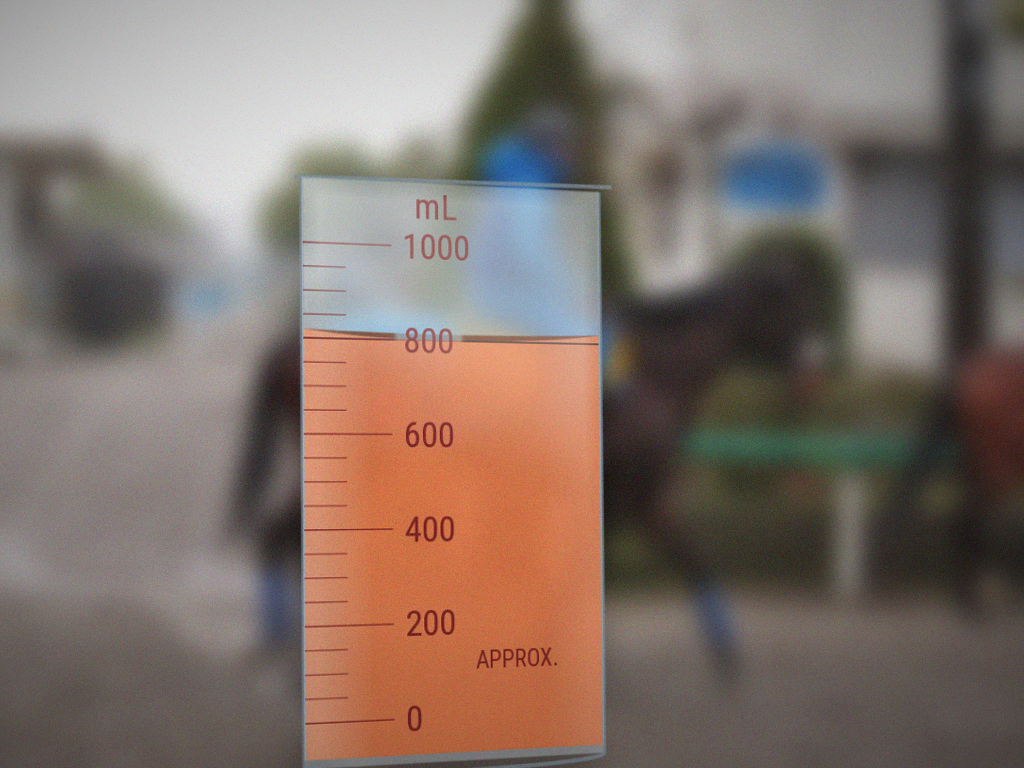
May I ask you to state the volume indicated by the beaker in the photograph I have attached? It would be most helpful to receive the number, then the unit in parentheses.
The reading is 800 (mL)
